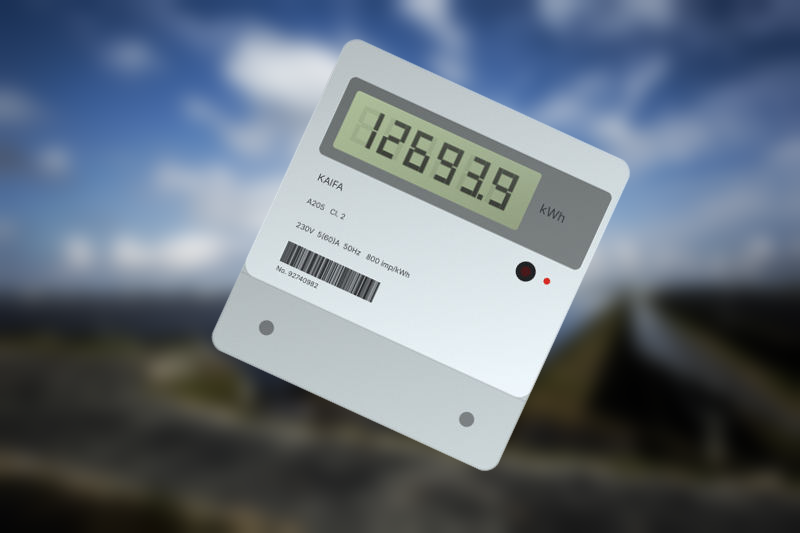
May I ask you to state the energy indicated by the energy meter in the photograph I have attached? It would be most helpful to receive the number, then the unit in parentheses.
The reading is 12693.9 (kWh)
